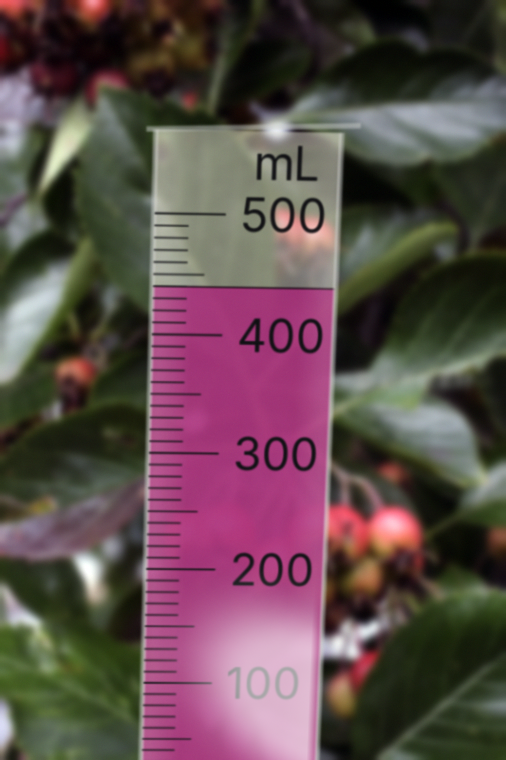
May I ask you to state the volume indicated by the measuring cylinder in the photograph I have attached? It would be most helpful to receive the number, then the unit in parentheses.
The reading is 440 (mL)
